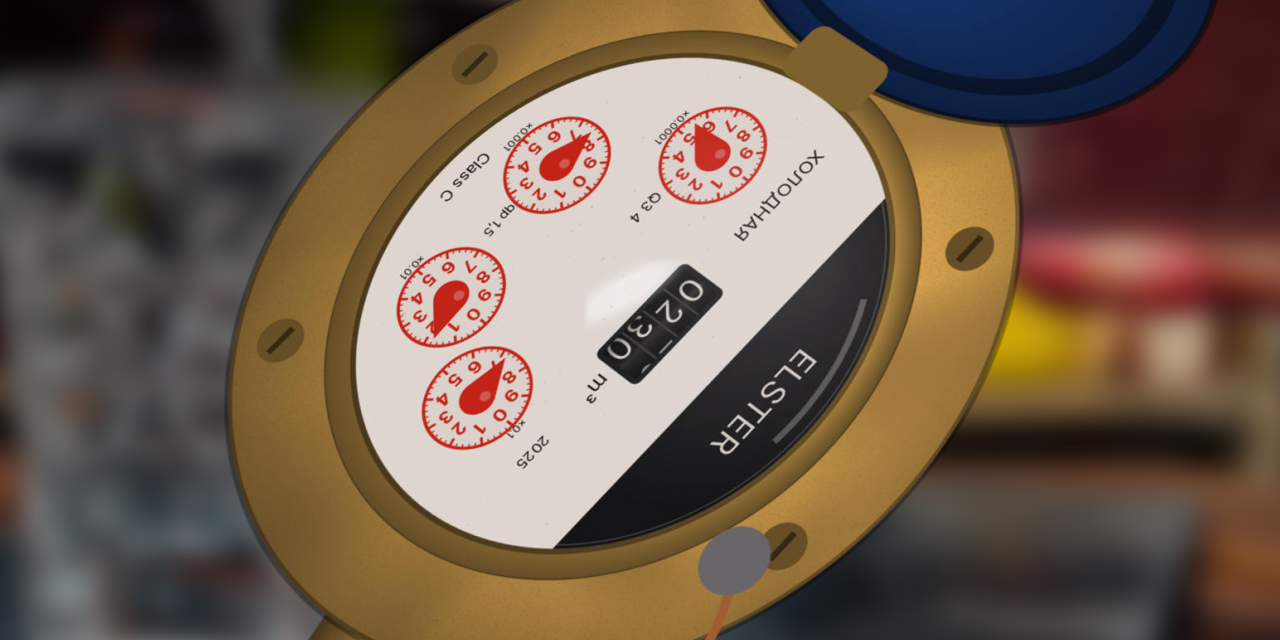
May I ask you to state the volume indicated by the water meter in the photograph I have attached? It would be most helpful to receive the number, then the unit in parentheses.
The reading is 229.7175 (m³)
